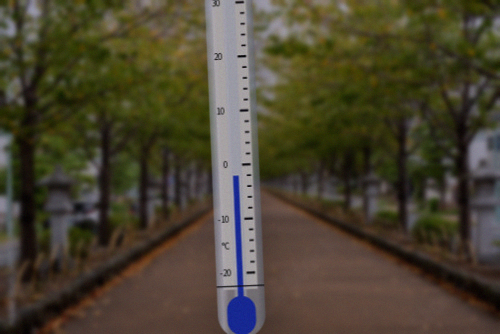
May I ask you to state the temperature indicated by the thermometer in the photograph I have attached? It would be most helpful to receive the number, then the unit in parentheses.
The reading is -2 (°C)
